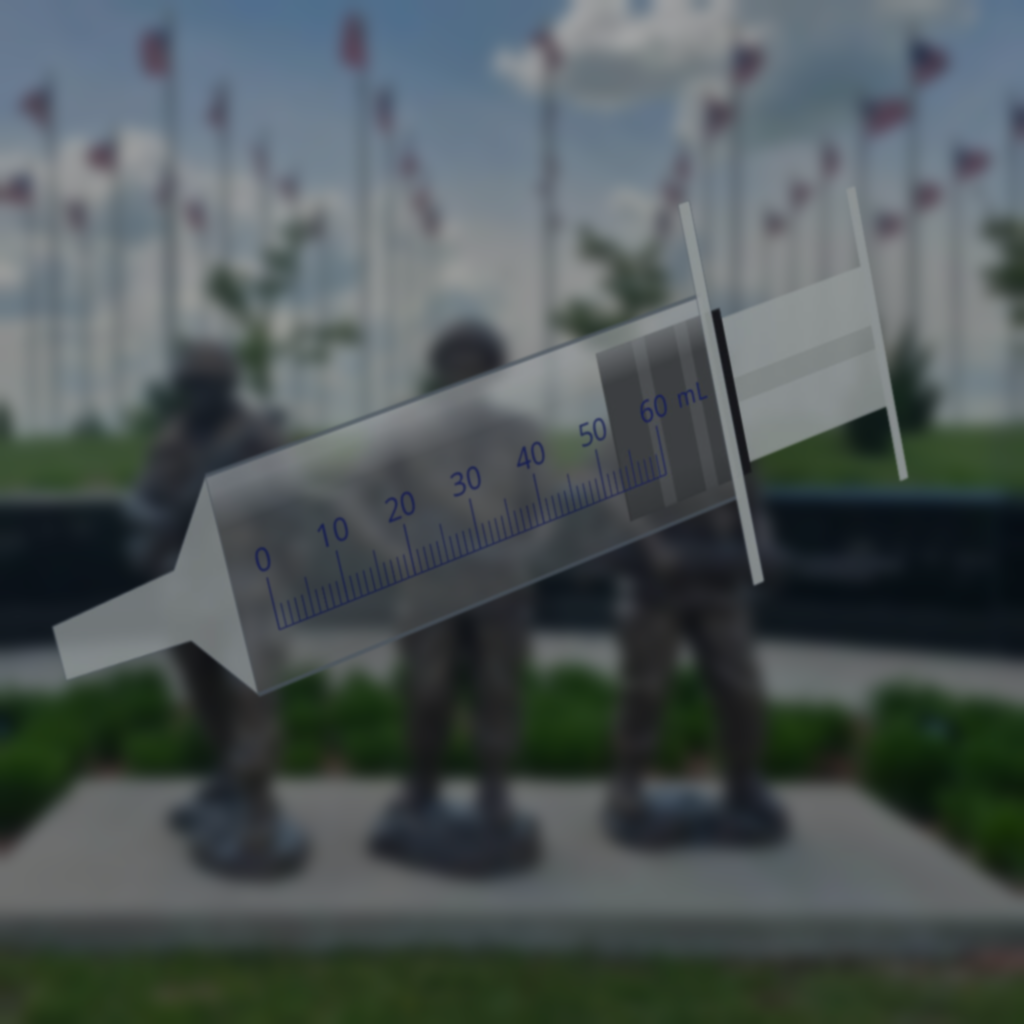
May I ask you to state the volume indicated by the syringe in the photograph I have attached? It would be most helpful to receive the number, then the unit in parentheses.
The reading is 53 (mL)
